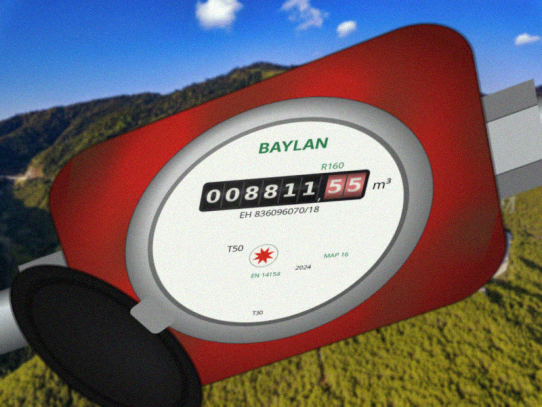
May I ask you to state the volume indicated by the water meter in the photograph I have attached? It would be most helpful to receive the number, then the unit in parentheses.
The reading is 8811.55 (m³)
